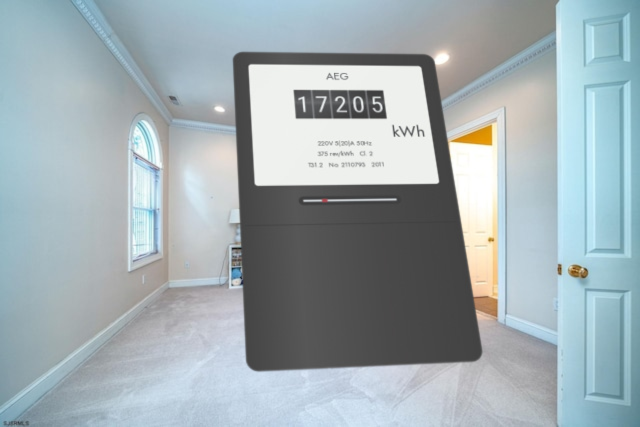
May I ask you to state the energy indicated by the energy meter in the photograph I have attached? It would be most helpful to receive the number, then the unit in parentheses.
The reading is 17205 (kWh)
